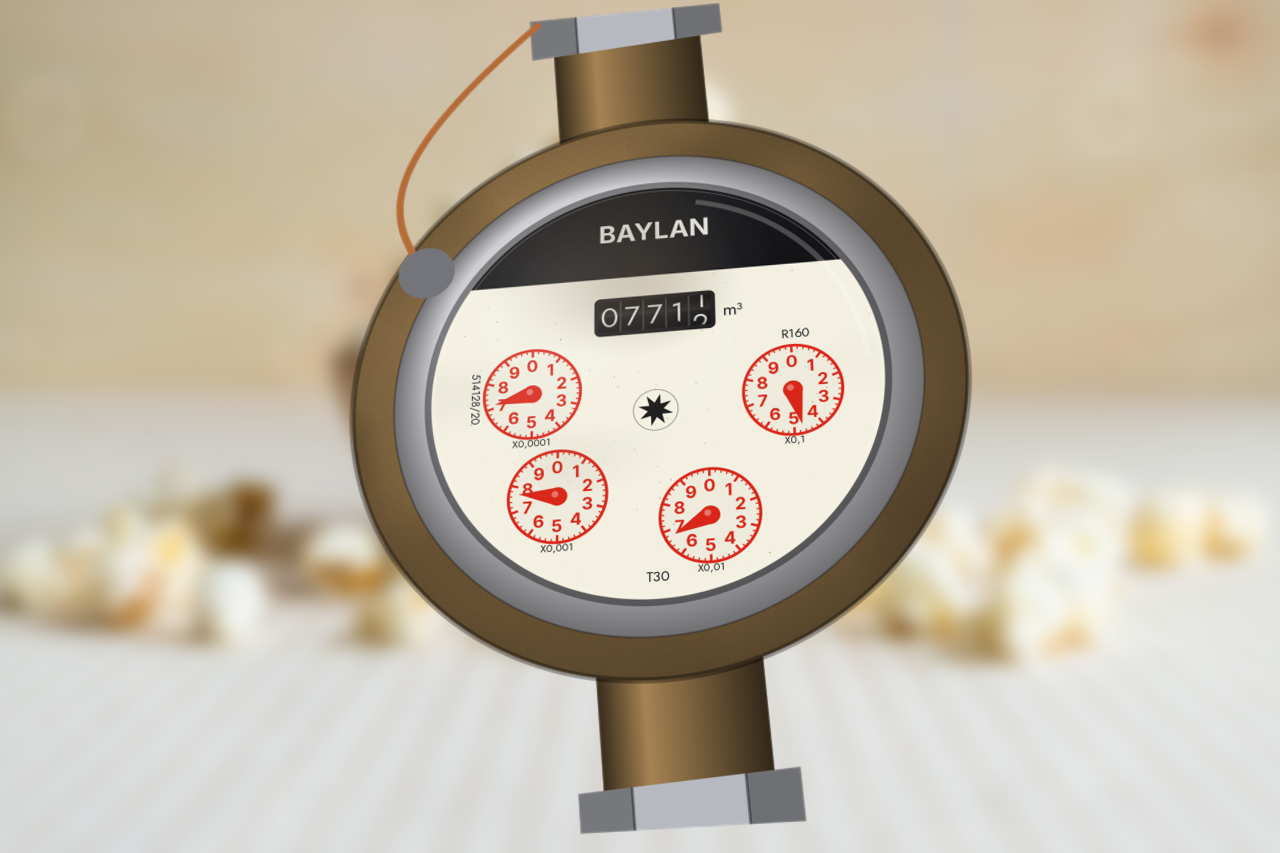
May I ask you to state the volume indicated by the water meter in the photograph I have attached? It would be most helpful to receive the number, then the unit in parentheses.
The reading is 7711.4677 (m³)
